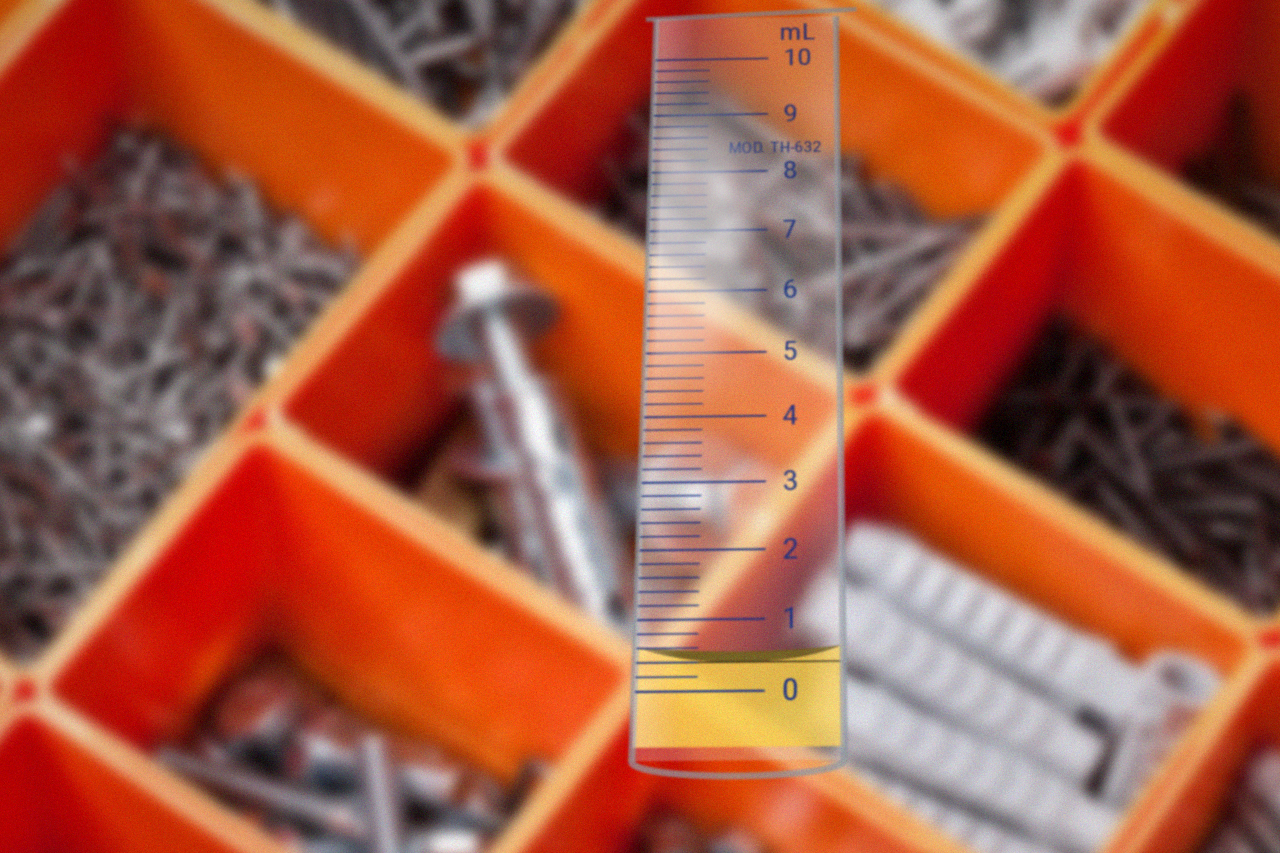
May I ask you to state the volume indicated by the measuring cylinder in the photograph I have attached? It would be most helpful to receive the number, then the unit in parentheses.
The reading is 0.4 (mL)
